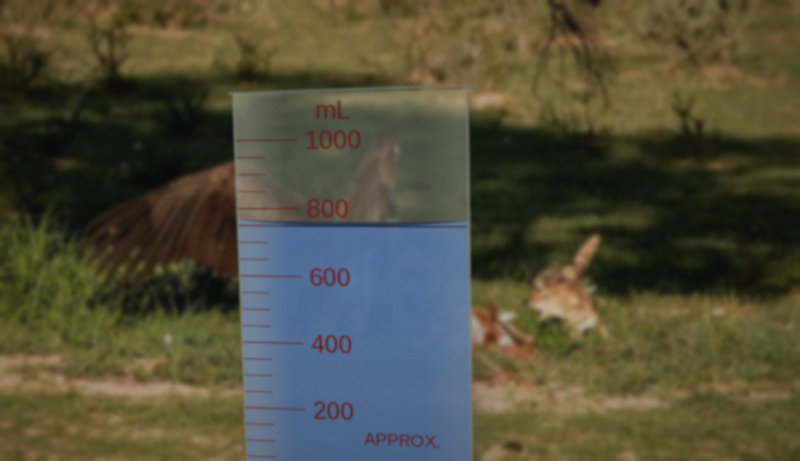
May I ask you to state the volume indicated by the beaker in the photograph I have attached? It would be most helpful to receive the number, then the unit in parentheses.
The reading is 750 (mL)
